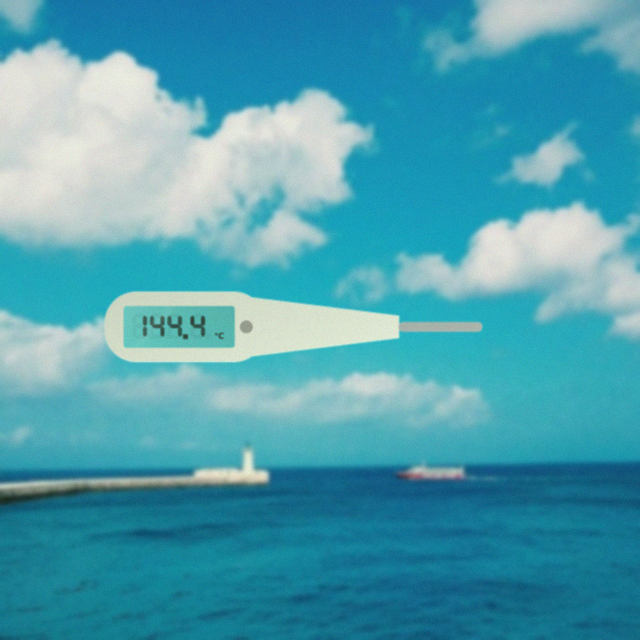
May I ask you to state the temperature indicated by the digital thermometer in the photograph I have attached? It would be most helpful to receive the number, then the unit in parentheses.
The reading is 144.4 (°C)
